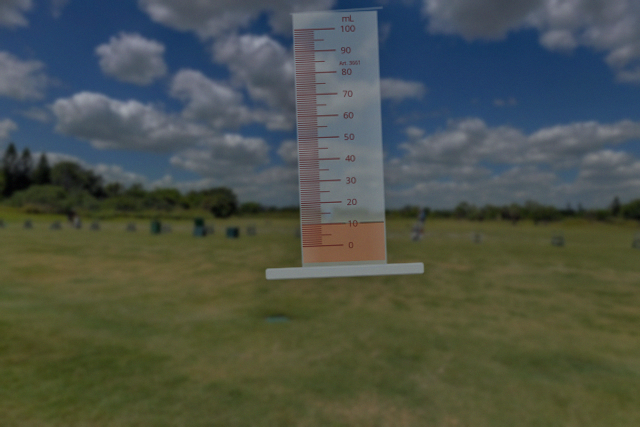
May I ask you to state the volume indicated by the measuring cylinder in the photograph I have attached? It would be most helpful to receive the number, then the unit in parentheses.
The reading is 10 (mL)
